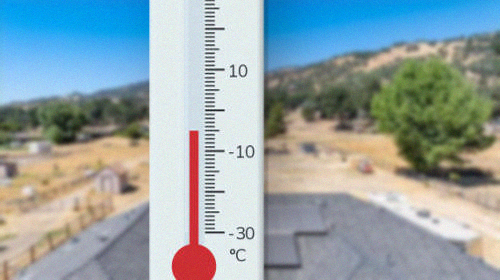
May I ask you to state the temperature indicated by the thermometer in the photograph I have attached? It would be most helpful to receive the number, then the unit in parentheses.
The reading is -5 (°C)
